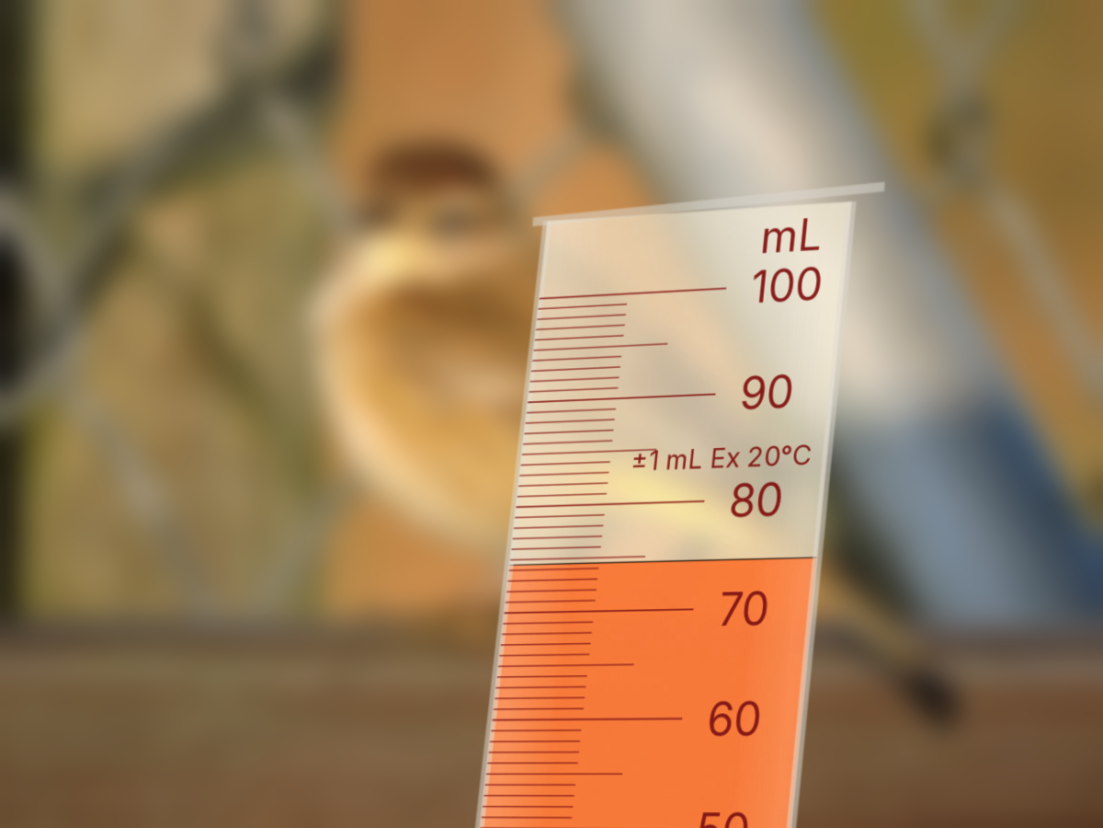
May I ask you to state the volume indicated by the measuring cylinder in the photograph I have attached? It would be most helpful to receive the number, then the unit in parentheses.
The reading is 74.5 (mL)
